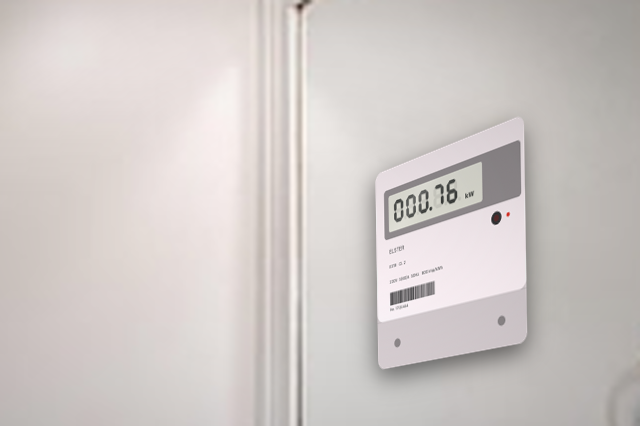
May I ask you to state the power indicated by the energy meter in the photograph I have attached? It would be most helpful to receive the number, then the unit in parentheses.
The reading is 0.76 (kW)
